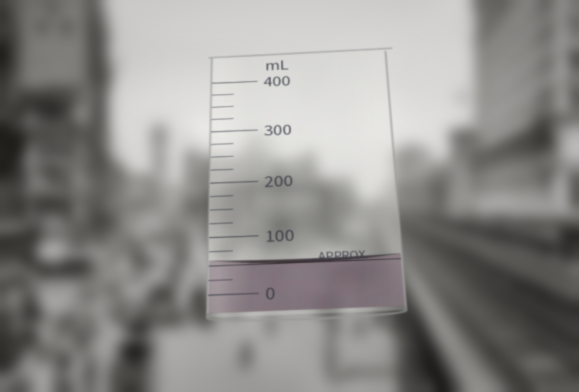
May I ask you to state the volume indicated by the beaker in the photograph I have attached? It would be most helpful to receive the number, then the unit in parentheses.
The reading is 50 (mL)
